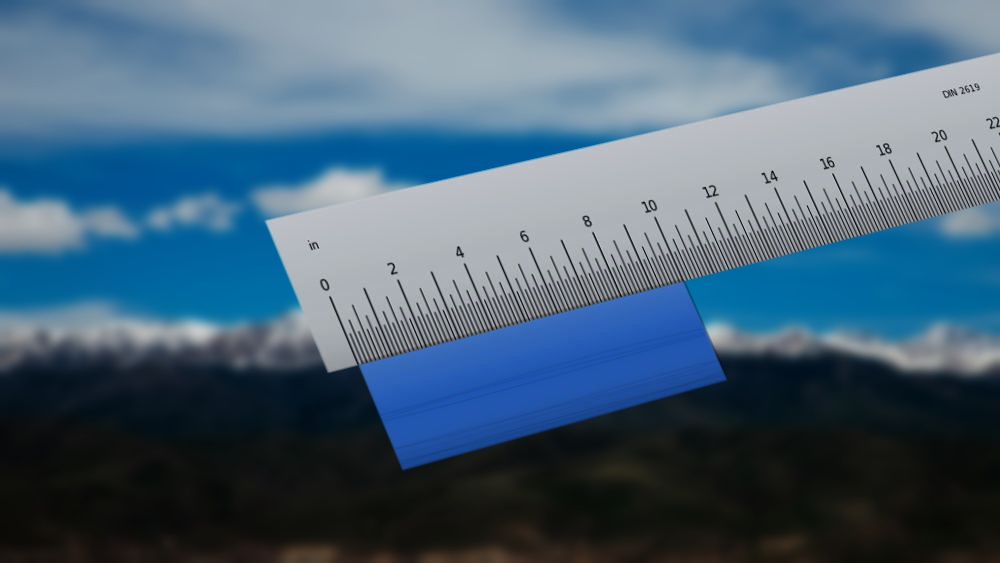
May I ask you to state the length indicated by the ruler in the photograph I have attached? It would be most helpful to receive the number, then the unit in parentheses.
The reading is 10 (in)
